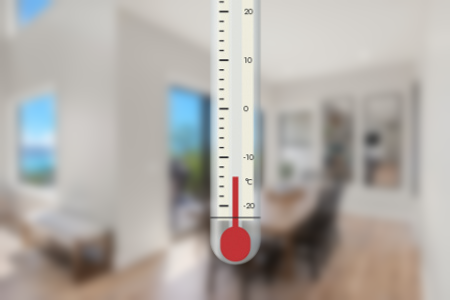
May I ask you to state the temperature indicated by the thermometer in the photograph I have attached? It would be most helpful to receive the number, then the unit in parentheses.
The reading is -14 (°C)
